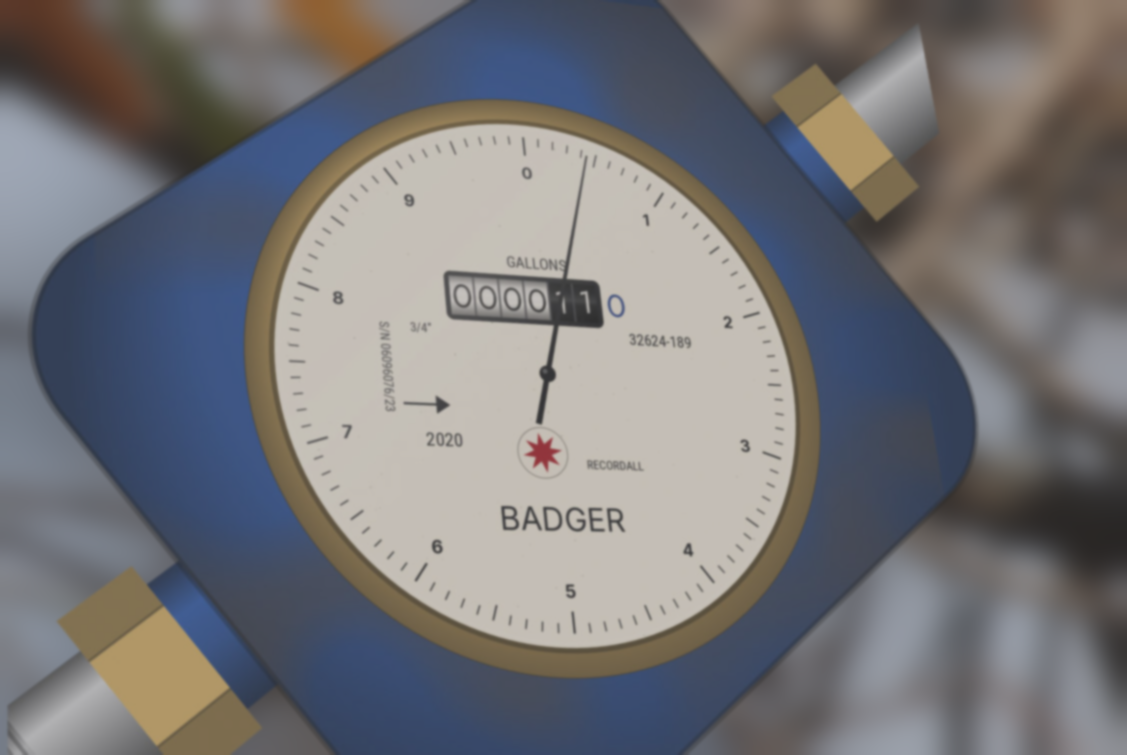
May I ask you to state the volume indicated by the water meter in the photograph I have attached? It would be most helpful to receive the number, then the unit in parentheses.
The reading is 110.4 (gal)
